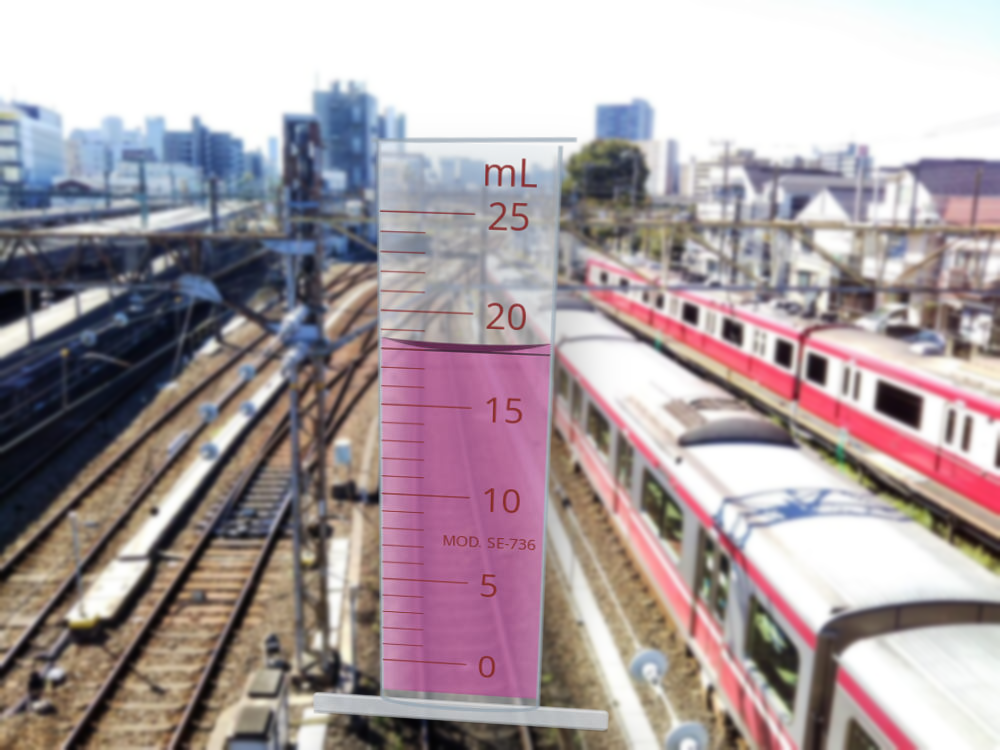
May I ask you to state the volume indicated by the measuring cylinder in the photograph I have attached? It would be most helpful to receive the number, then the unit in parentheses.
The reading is 18 (mL)
